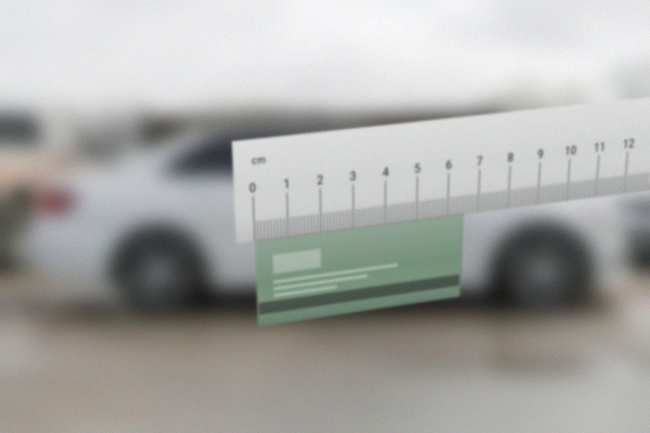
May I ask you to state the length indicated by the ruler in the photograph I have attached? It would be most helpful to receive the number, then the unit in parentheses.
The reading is 6.5 (cm)
